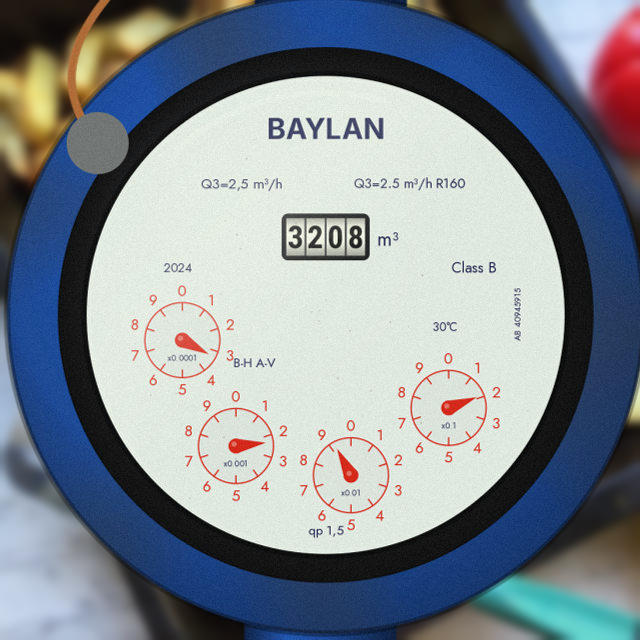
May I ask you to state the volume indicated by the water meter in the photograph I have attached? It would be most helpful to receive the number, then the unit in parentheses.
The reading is 3208.1923 (m³)
